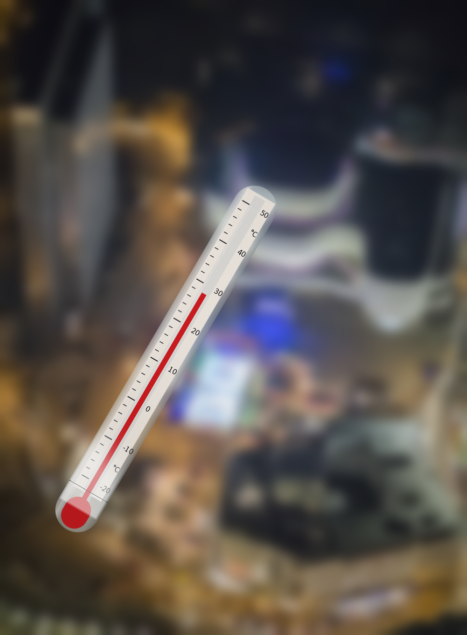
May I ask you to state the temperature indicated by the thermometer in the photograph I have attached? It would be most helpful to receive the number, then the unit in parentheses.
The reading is 28 (°C)
